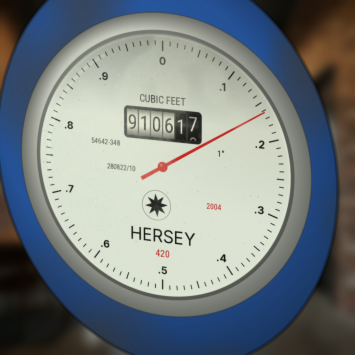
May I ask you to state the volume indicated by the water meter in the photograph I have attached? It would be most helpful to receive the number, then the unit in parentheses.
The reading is 910617.16 (ft³)
